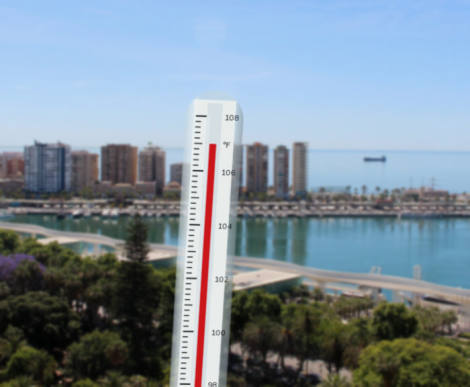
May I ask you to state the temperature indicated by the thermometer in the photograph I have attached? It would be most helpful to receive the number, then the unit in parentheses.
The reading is 107 (°F)
